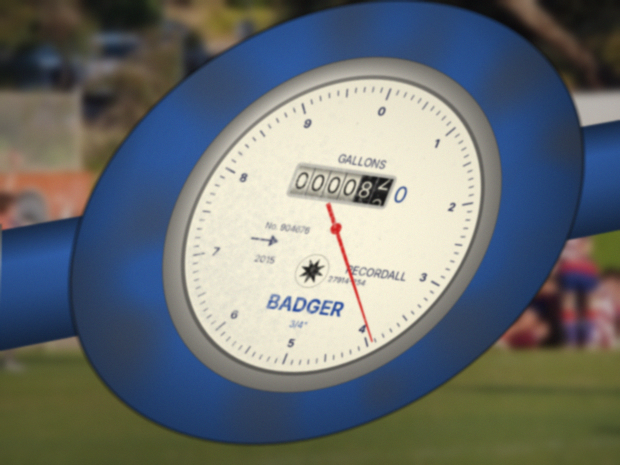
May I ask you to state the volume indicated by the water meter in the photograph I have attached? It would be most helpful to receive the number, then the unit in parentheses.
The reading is 823.9 (gal)
